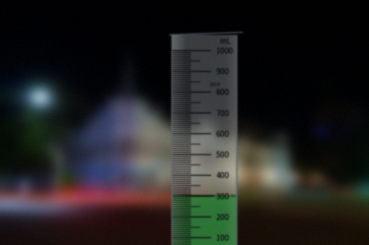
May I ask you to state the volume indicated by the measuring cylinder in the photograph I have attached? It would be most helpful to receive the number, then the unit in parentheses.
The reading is 300 (mL)
